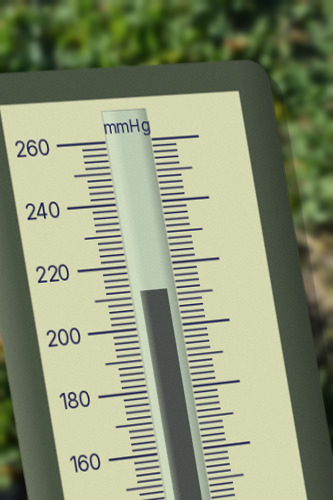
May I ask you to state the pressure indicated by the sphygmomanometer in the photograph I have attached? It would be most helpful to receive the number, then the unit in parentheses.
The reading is 212 (mmHg)
